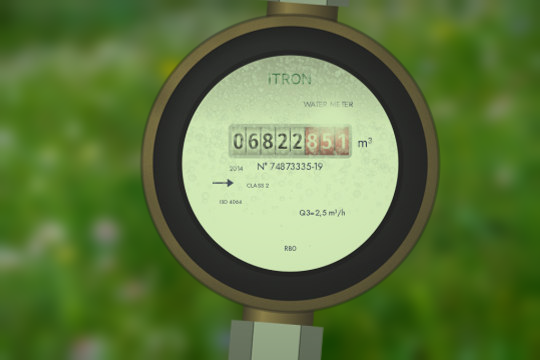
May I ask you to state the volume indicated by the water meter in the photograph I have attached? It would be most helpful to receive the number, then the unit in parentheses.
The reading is 6822.851 (m³)
